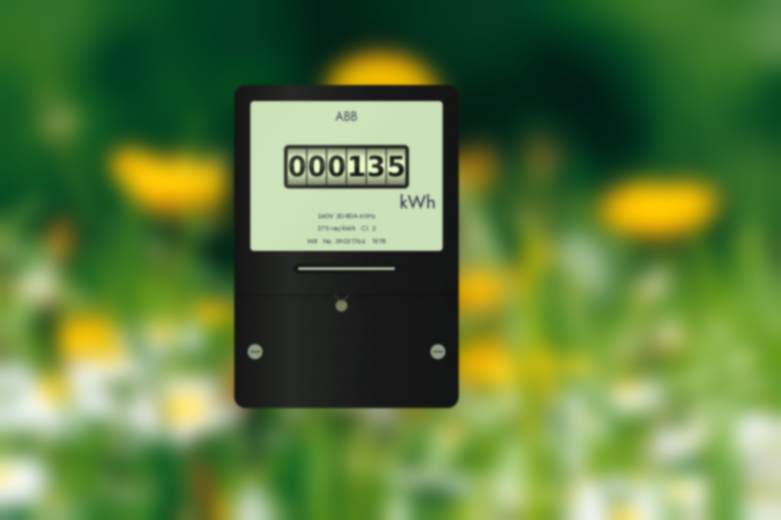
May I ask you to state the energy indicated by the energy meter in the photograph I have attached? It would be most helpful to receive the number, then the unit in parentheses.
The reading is 135 (kWh)
